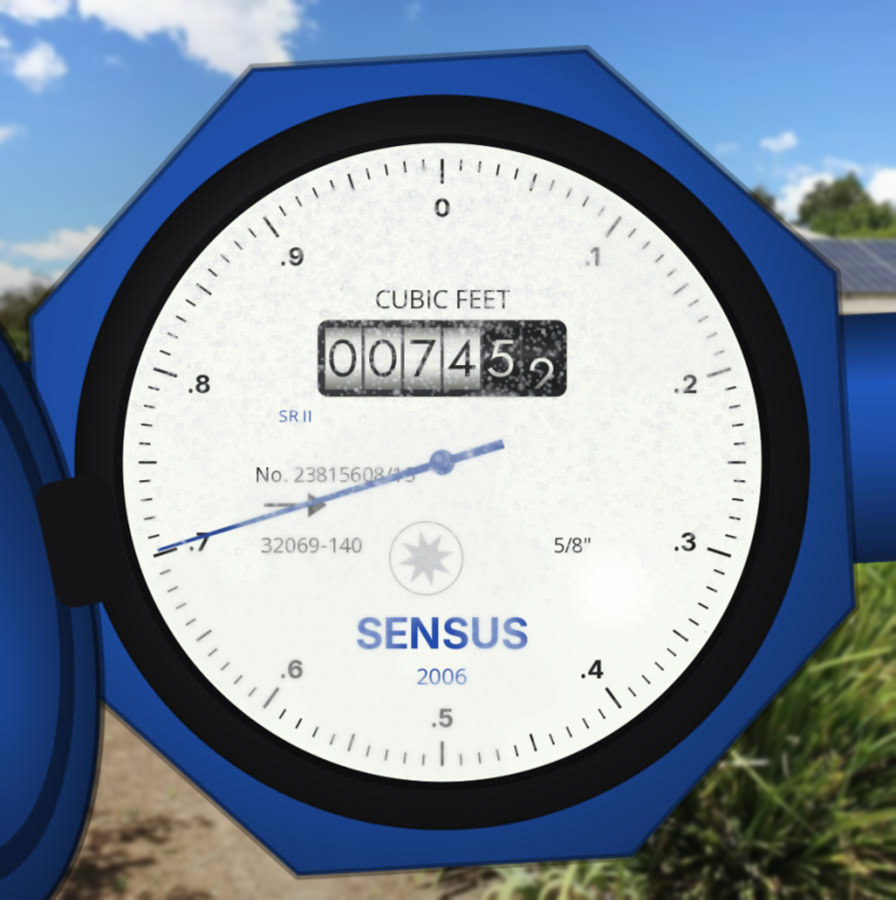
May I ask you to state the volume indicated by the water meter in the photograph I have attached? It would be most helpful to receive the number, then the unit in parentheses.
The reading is 7451.70 (ft³)
